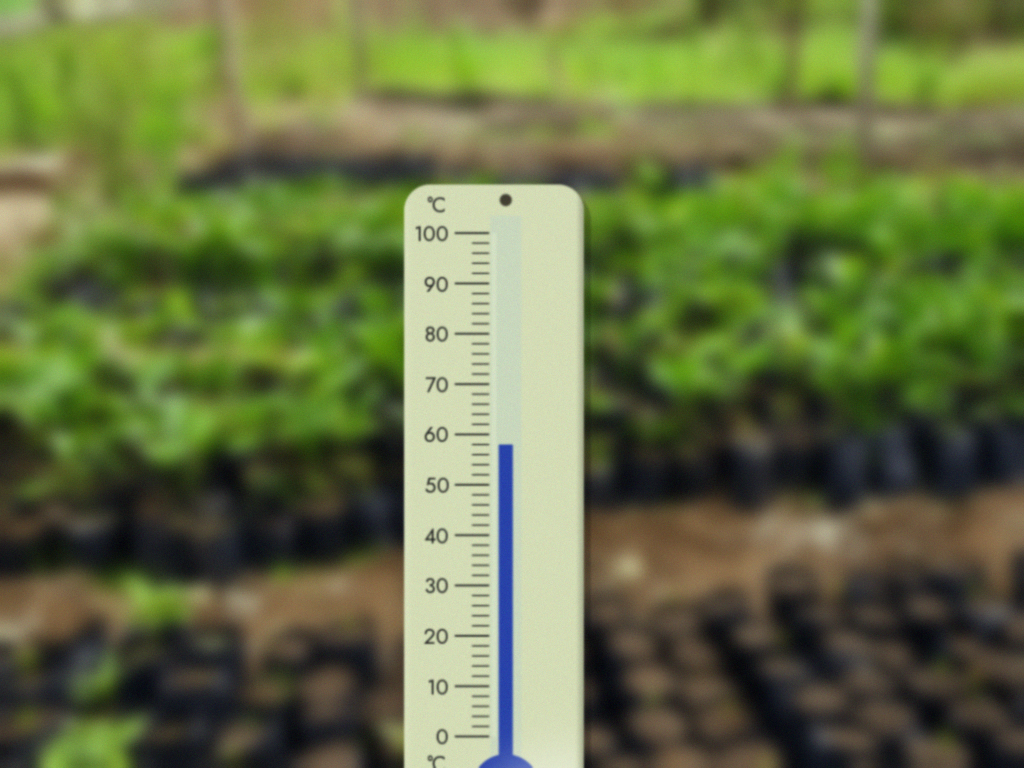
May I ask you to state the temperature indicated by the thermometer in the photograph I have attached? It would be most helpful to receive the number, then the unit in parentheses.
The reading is 58 (°C)
